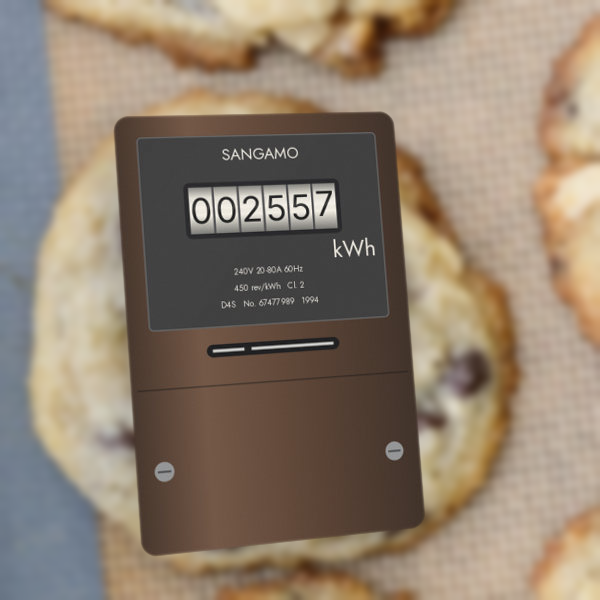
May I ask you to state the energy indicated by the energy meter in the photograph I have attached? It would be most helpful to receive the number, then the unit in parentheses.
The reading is 2557 (kWh)
